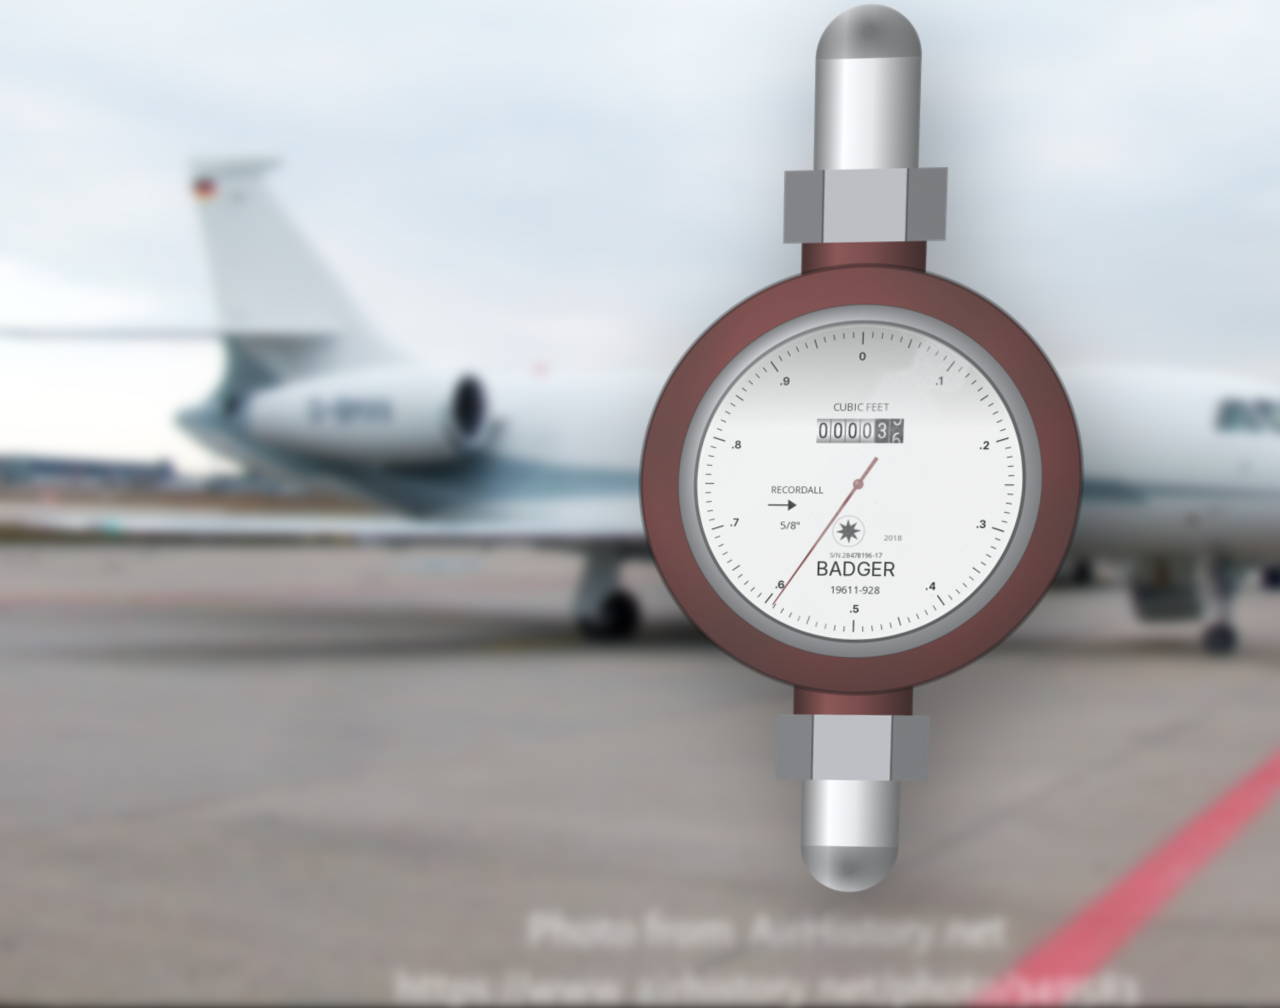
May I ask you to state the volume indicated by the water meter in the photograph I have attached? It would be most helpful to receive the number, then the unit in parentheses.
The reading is 35.59 (ft³)
